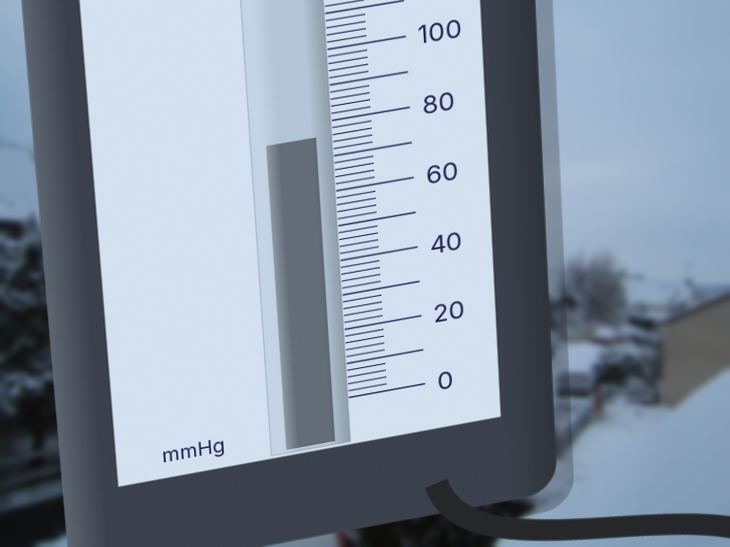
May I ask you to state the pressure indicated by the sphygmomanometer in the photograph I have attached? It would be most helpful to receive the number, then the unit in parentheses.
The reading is 76 (mmHg)
